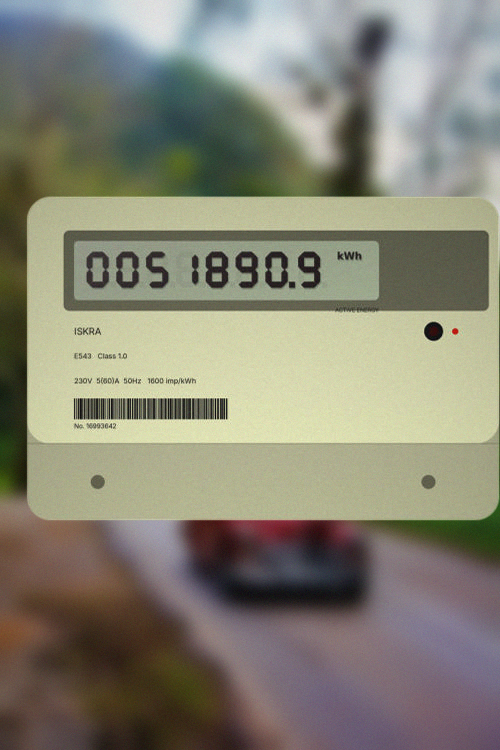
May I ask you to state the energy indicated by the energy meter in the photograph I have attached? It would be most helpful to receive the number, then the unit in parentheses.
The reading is 51890.9 (kWh)
